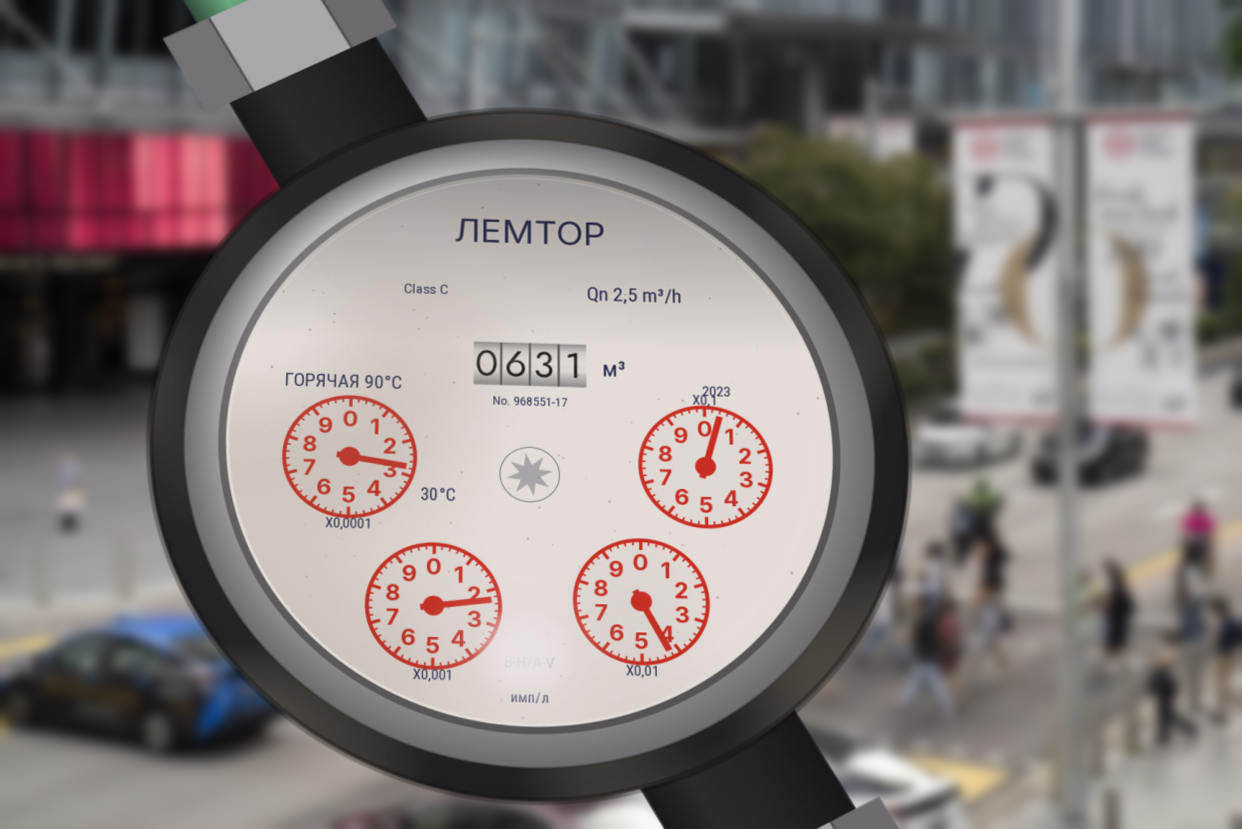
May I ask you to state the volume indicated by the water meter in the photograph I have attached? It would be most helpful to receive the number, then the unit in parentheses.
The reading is 631.0422 (m³)
